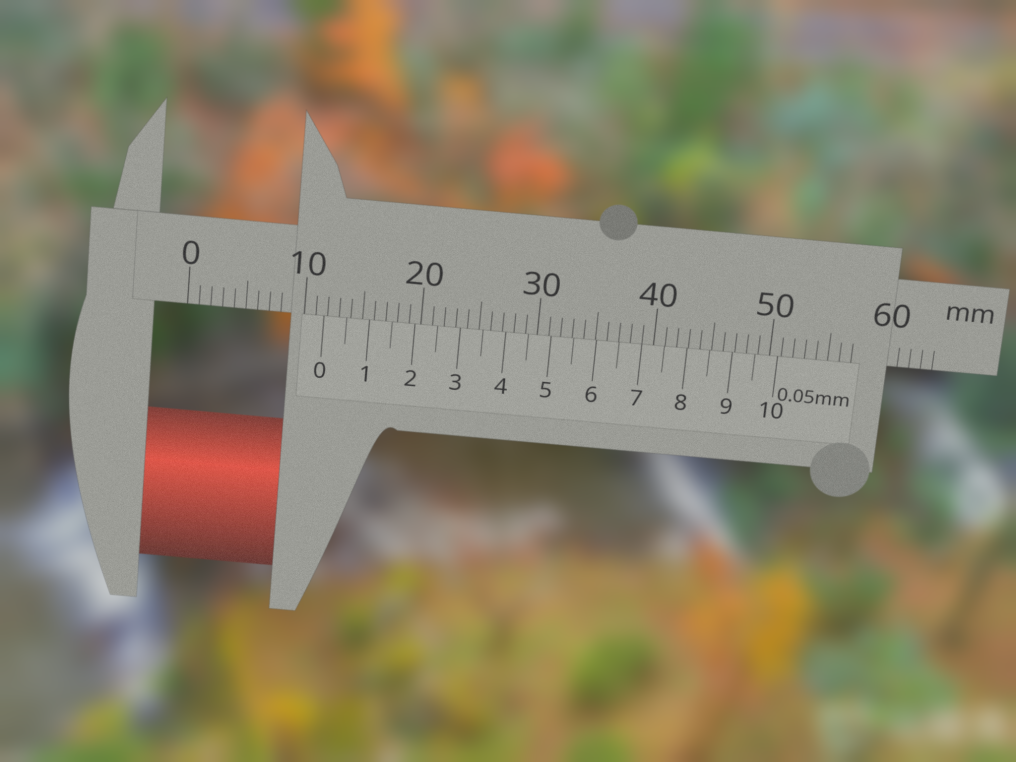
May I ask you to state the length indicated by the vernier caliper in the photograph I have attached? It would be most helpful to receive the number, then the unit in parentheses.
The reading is 11.7 (mm)
